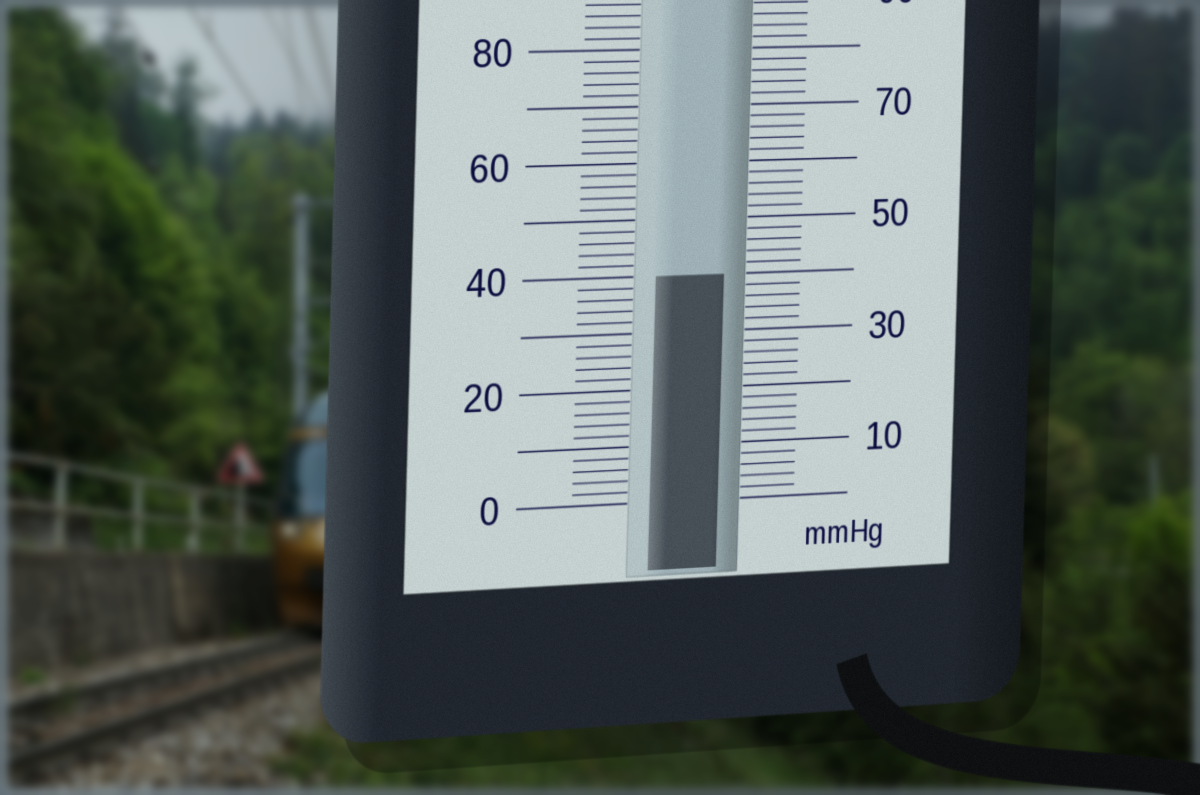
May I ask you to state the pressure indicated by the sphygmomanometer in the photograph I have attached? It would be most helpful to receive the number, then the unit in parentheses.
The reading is 40 (mmHg)
